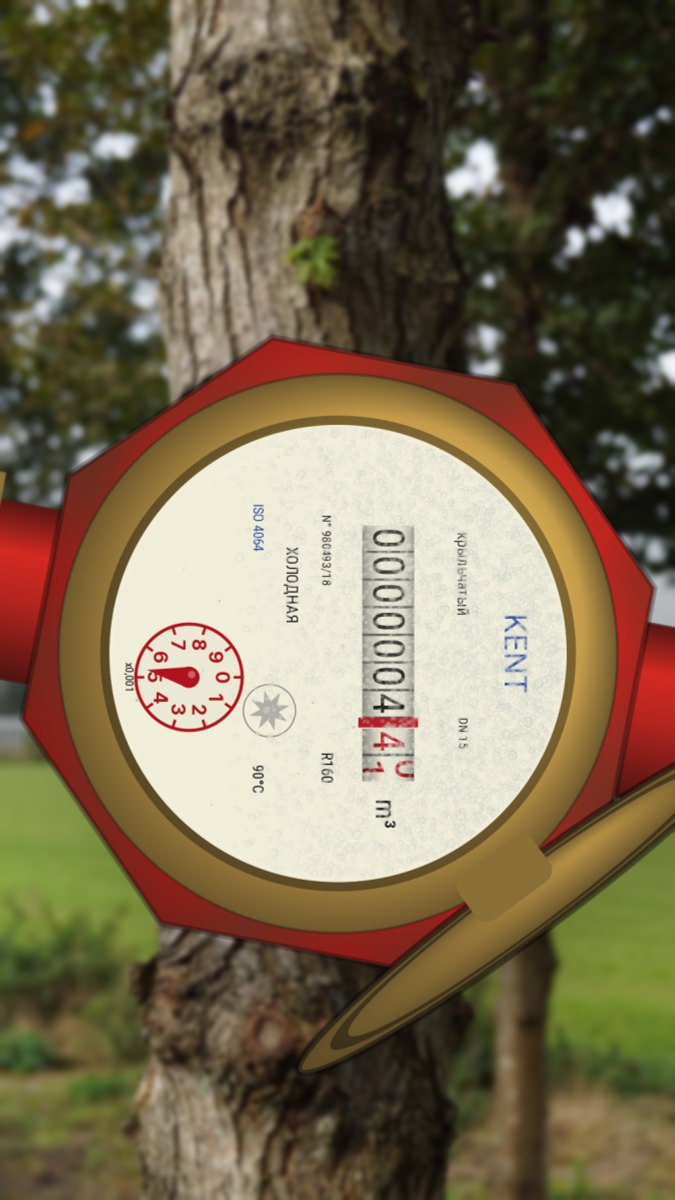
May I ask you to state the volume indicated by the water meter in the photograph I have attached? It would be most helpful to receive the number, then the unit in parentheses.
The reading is 4.405 (m³)
